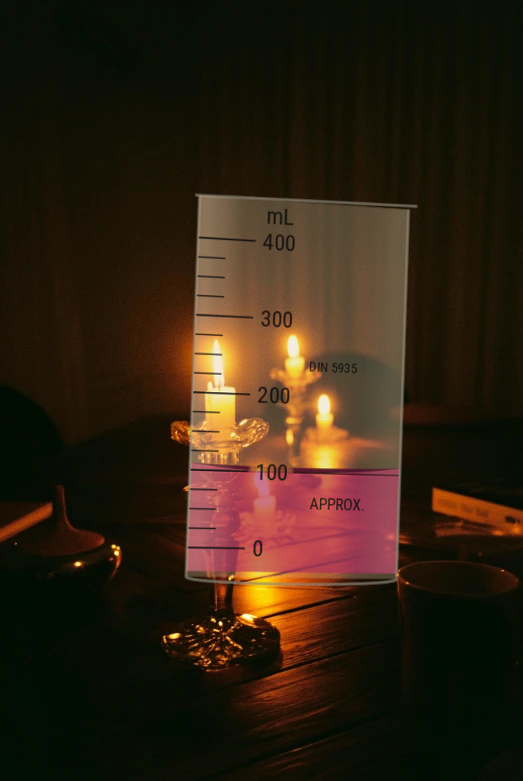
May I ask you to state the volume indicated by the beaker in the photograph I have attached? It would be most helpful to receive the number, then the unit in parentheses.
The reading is 100 (mL)
